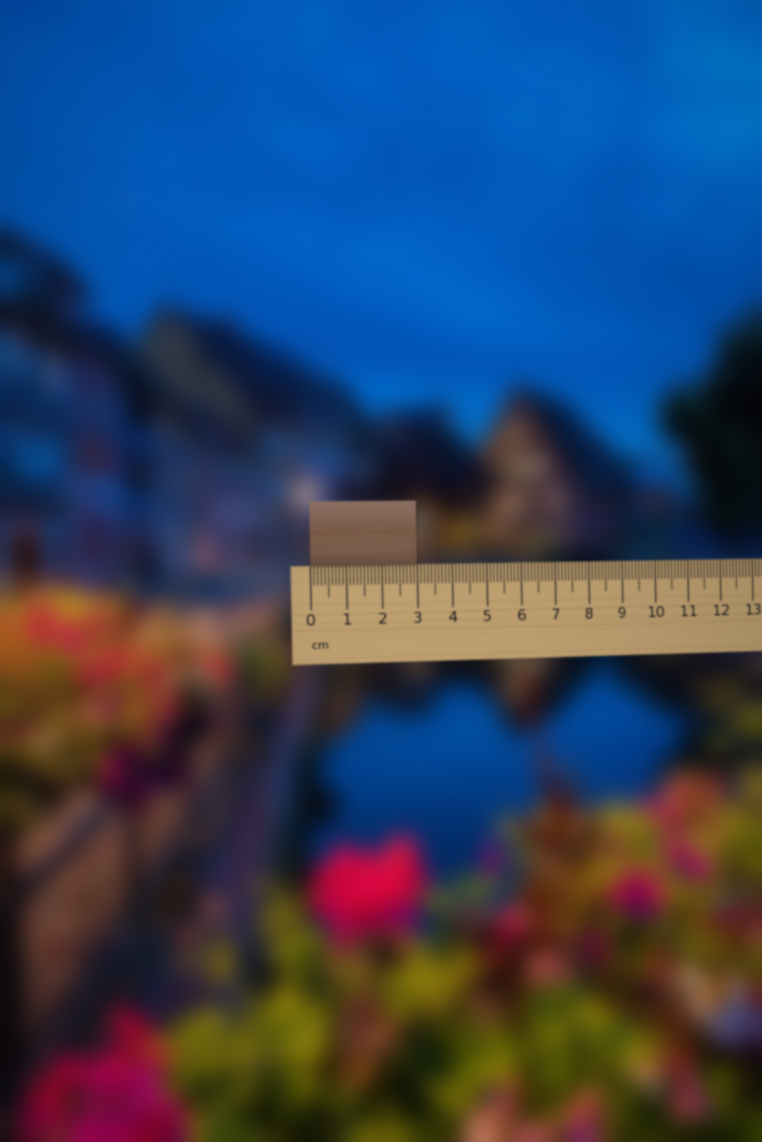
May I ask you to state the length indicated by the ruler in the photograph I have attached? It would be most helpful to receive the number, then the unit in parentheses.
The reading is 3 (cm)
